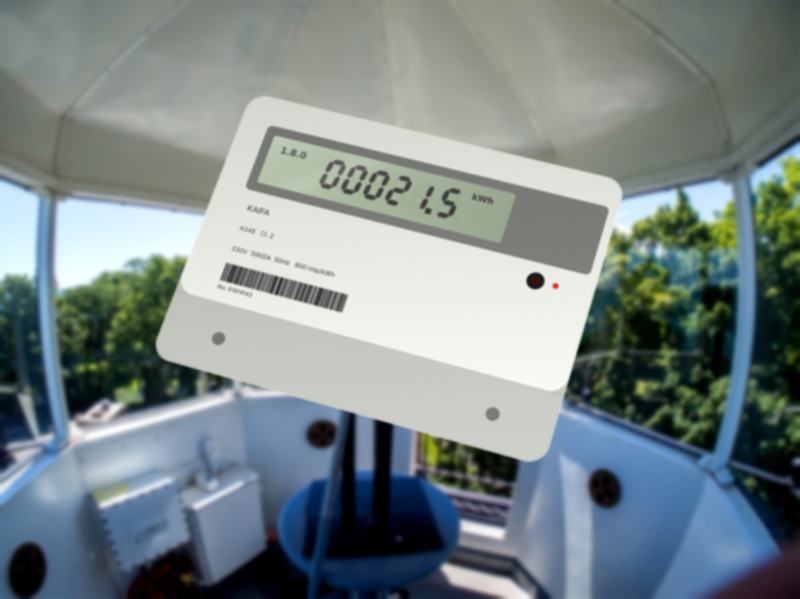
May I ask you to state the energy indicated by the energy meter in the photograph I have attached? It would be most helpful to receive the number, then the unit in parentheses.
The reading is 21.5 (kWh)
